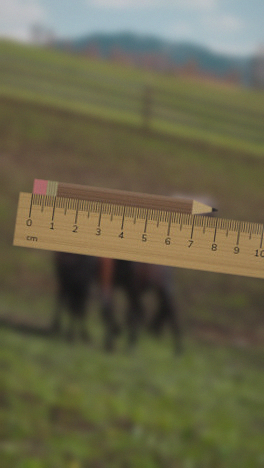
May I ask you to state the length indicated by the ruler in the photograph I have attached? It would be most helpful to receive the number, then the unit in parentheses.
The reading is 8 (cm)
